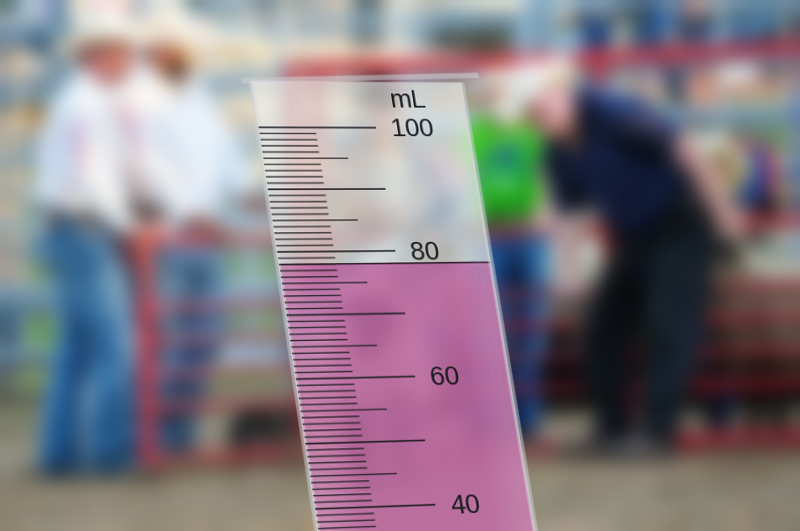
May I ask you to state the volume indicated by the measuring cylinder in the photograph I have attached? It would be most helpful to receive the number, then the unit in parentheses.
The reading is 78 (mL)
